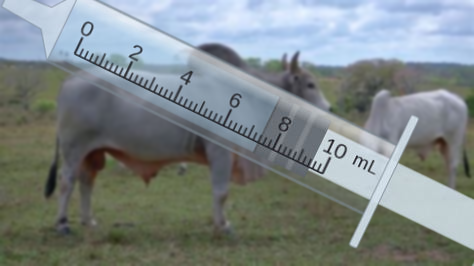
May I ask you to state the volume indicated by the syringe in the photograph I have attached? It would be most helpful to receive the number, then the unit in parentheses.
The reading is 7.4 (mL)
